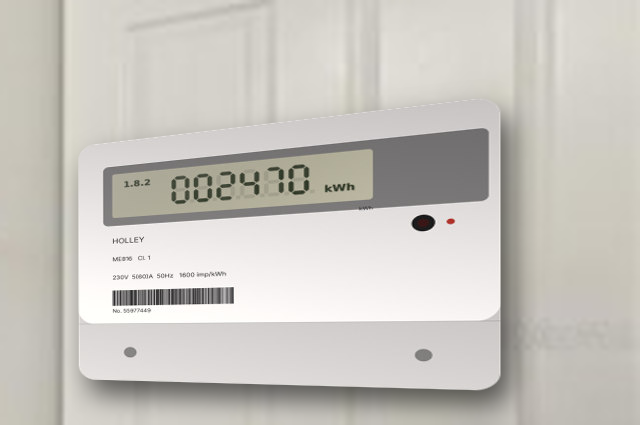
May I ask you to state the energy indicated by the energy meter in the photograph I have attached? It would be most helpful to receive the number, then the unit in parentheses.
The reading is 2470 (kWh)
